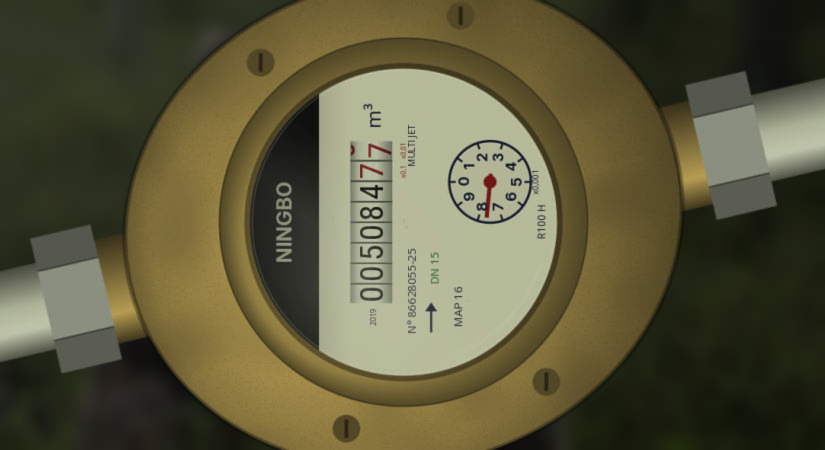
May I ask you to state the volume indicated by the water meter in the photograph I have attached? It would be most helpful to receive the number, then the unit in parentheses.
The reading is 5084.767 (m³)
